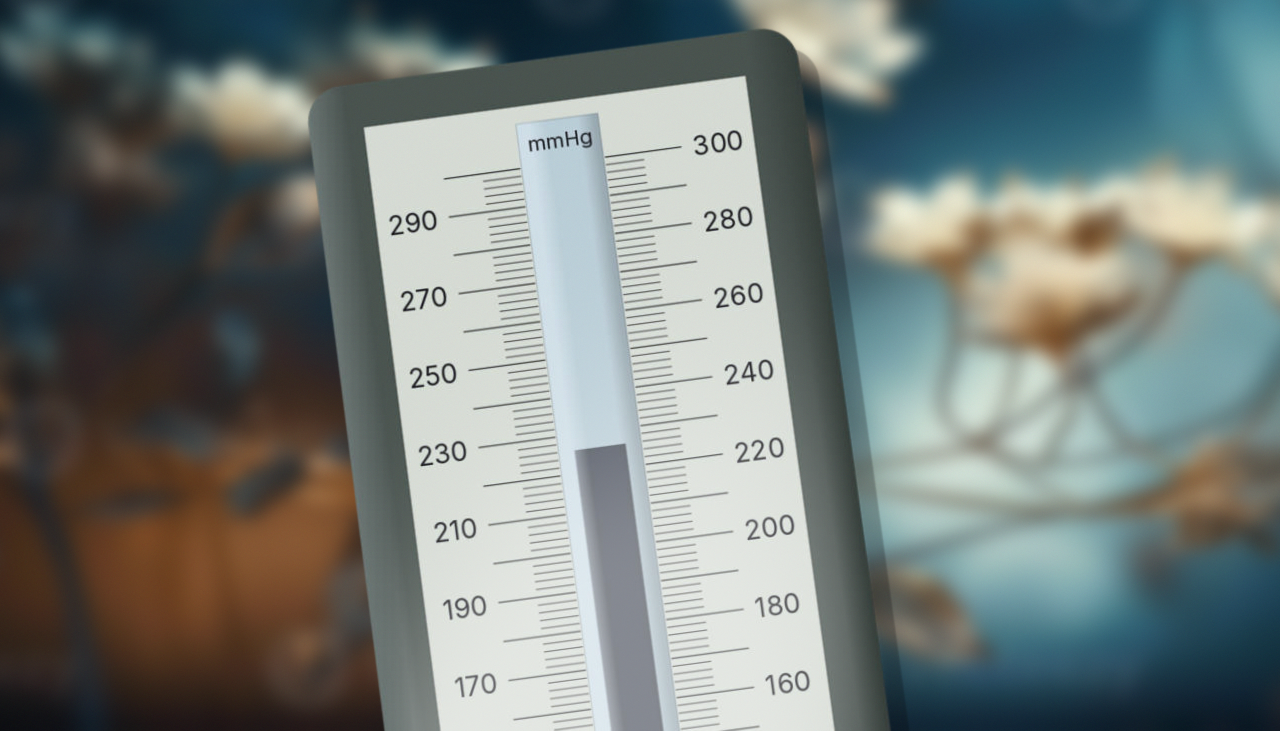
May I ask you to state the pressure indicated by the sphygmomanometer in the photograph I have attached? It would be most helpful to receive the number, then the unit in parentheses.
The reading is 226 (mmHg)
